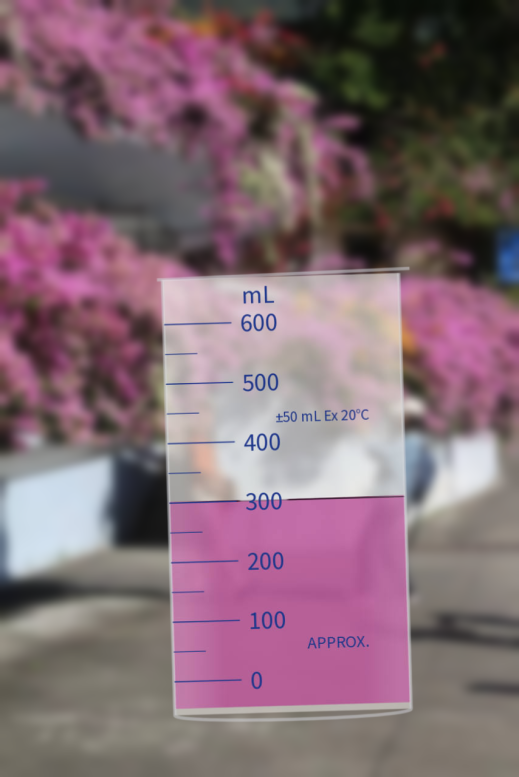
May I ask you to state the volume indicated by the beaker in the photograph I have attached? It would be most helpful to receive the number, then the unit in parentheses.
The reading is 300 (mL)
